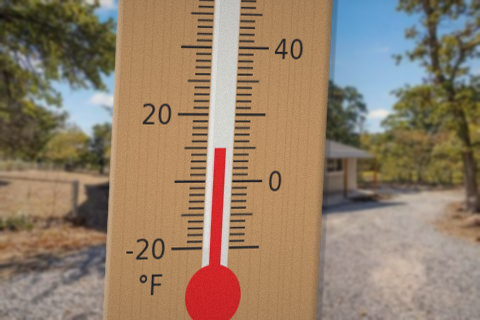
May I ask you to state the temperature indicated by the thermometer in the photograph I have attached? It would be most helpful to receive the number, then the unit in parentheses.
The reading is 10 (°F)
